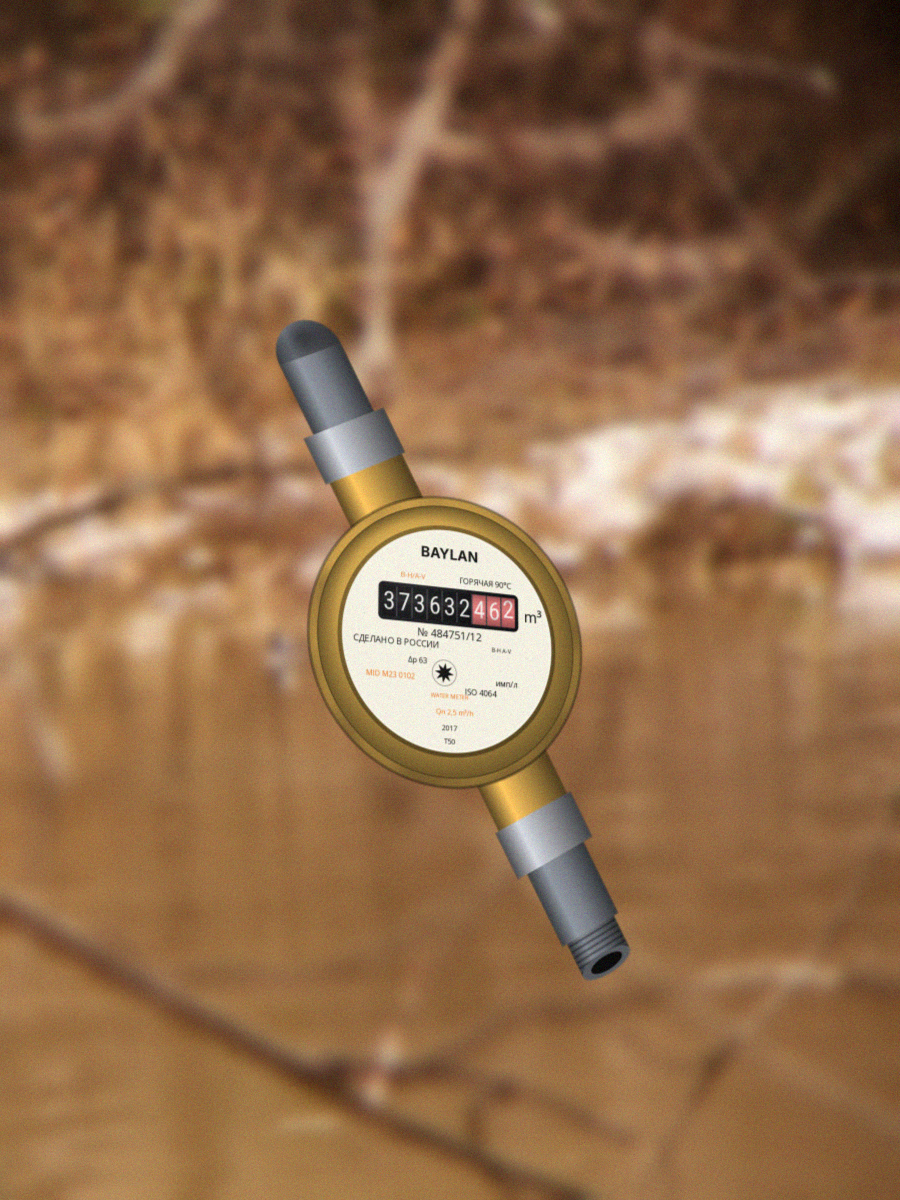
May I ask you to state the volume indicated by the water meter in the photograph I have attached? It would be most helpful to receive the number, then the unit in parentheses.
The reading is 373632.462 (m³)
